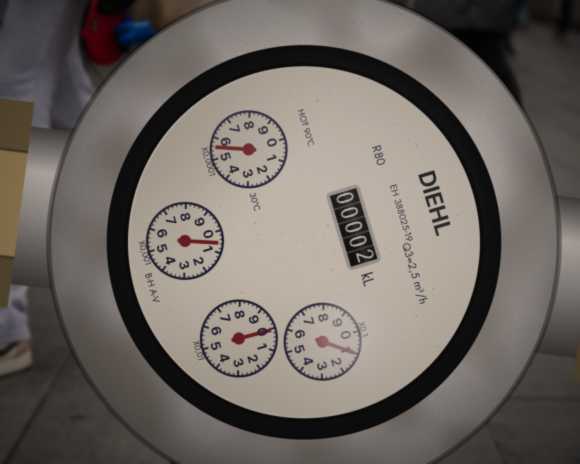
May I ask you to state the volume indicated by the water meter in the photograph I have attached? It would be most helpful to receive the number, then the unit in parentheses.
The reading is 2.1005 (kL)
